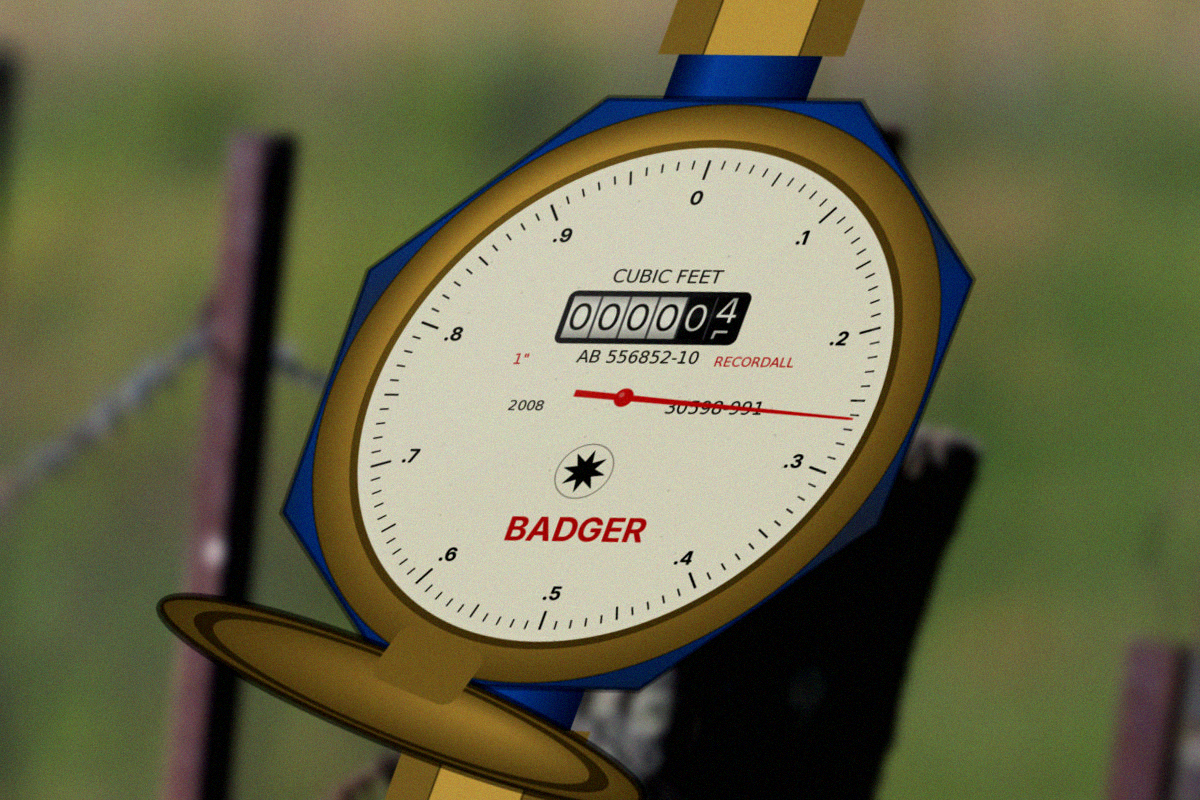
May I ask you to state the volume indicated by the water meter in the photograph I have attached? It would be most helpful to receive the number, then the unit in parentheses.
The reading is 4.26 (ft³)
